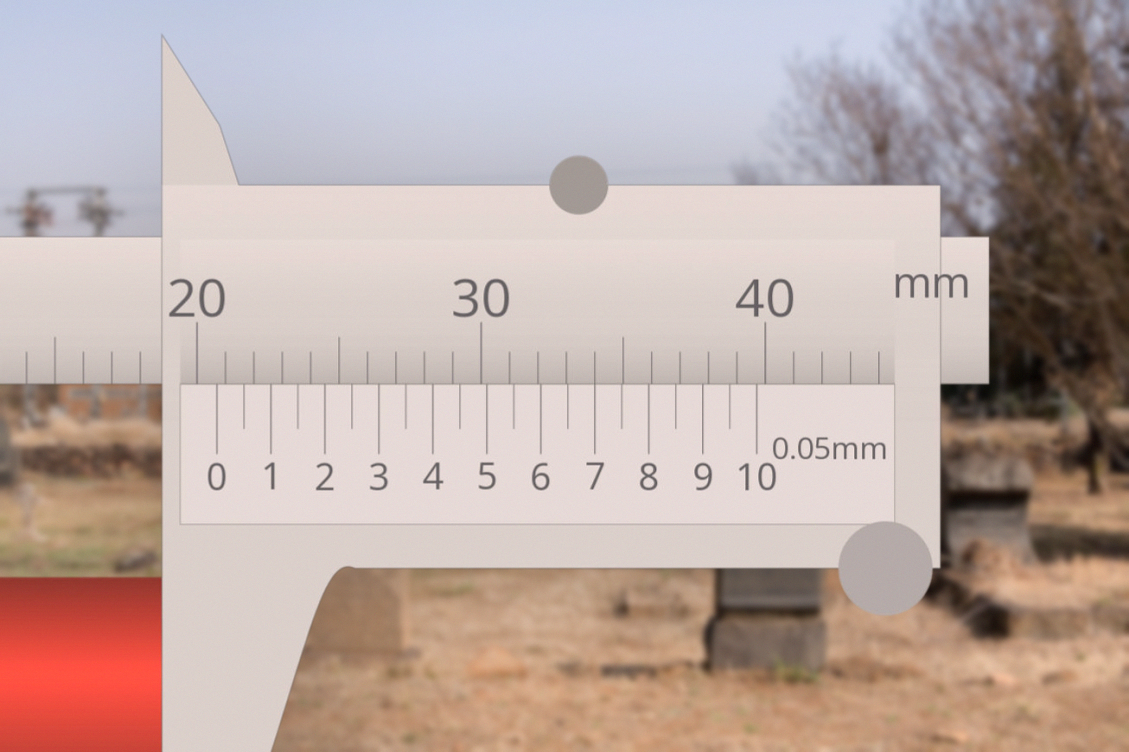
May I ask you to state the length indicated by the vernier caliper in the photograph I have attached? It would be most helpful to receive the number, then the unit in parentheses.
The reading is 20.70 (mm)
